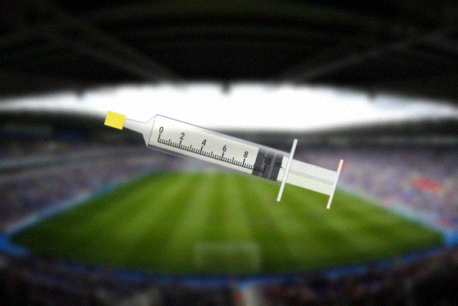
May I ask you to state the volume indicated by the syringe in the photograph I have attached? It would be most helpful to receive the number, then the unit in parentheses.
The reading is 9 (mL)
